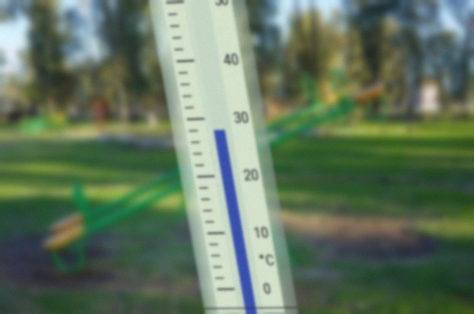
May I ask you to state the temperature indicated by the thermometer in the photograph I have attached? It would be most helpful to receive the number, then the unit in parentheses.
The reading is 28 (°C)
